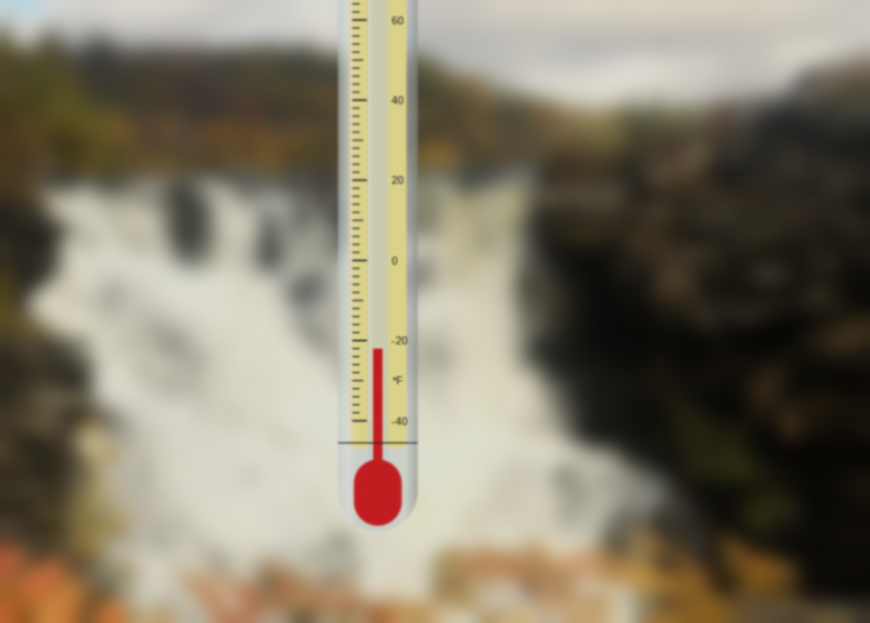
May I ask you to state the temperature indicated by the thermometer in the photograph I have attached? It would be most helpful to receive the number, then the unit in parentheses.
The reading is -22 (°F)
